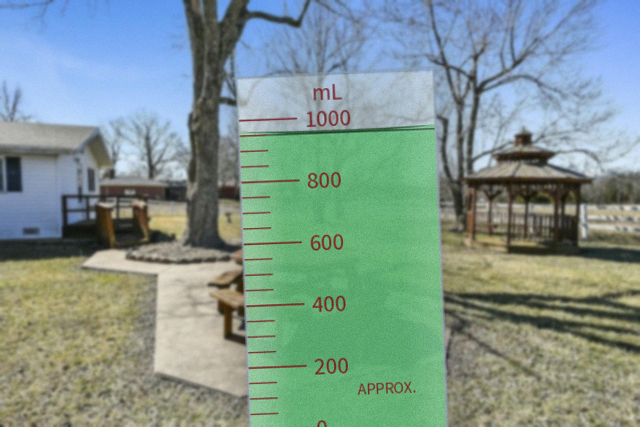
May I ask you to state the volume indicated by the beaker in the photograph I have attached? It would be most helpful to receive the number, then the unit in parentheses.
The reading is 950 (mL)
